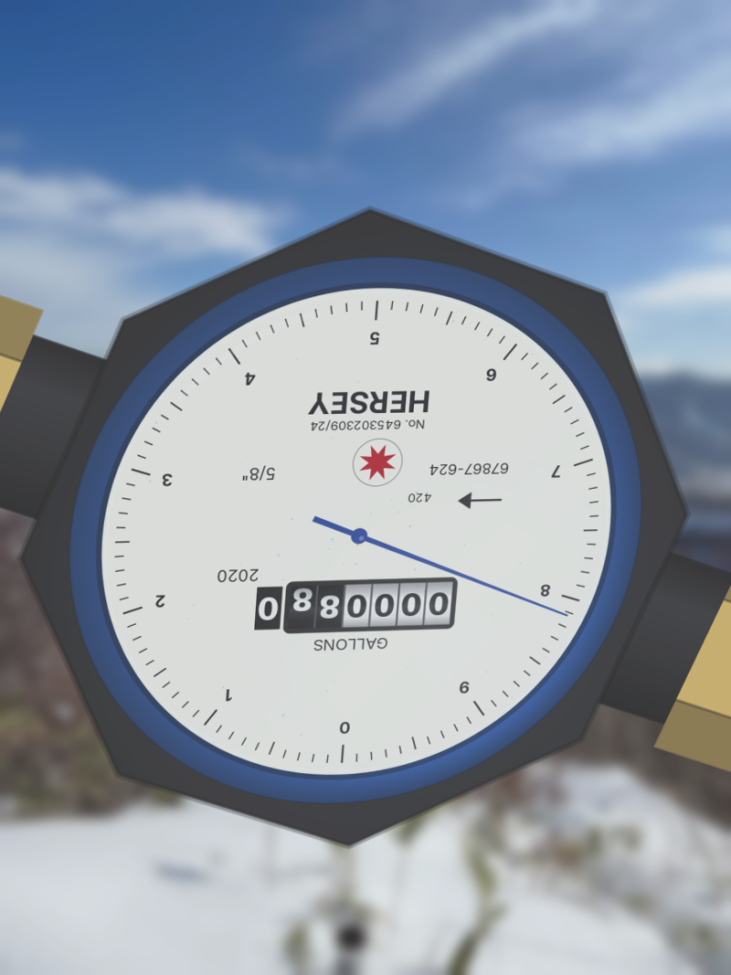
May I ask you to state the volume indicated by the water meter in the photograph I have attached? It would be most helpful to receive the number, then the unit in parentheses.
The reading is 878.1 (gal)
